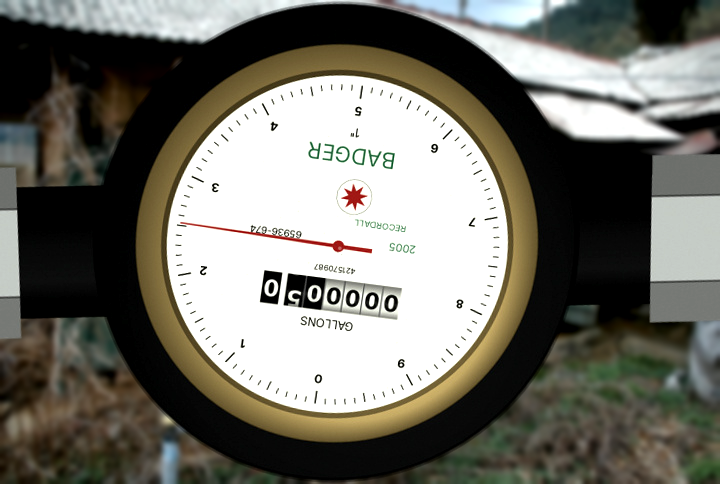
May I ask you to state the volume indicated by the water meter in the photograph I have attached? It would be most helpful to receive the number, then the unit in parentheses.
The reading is 52.5 (gal)
